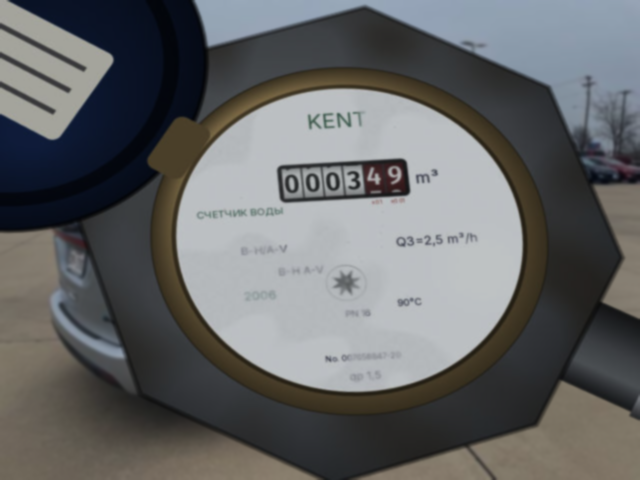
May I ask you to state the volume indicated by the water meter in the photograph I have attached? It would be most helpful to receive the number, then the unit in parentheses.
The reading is 3.49 (m³)
